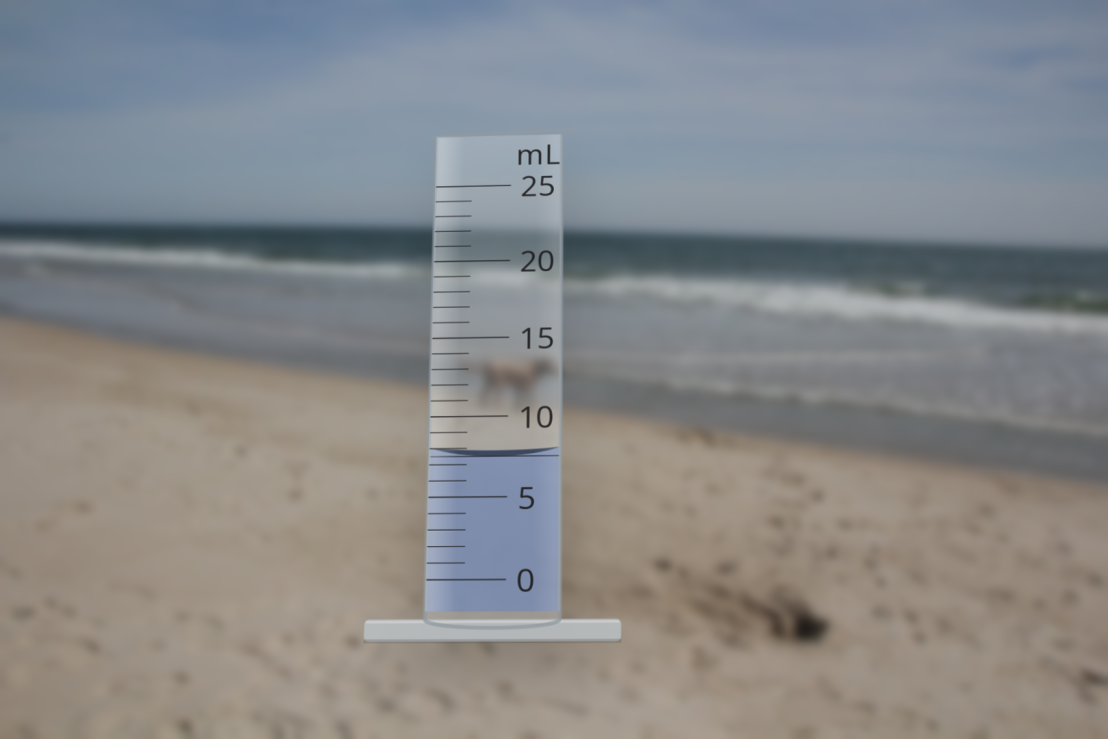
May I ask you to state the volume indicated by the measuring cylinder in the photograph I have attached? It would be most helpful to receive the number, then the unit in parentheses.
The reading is 7.5 (mL)
